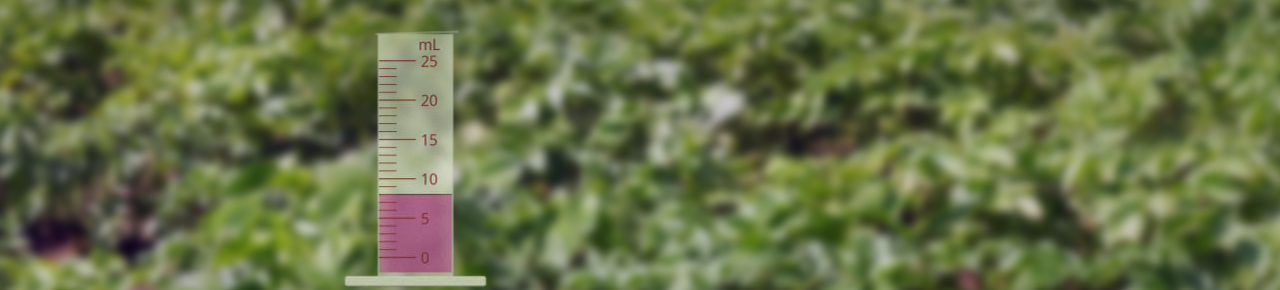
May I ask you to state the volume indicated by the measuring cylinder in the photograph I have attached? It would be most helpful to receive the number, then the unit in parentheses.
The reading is 8 (mL)
